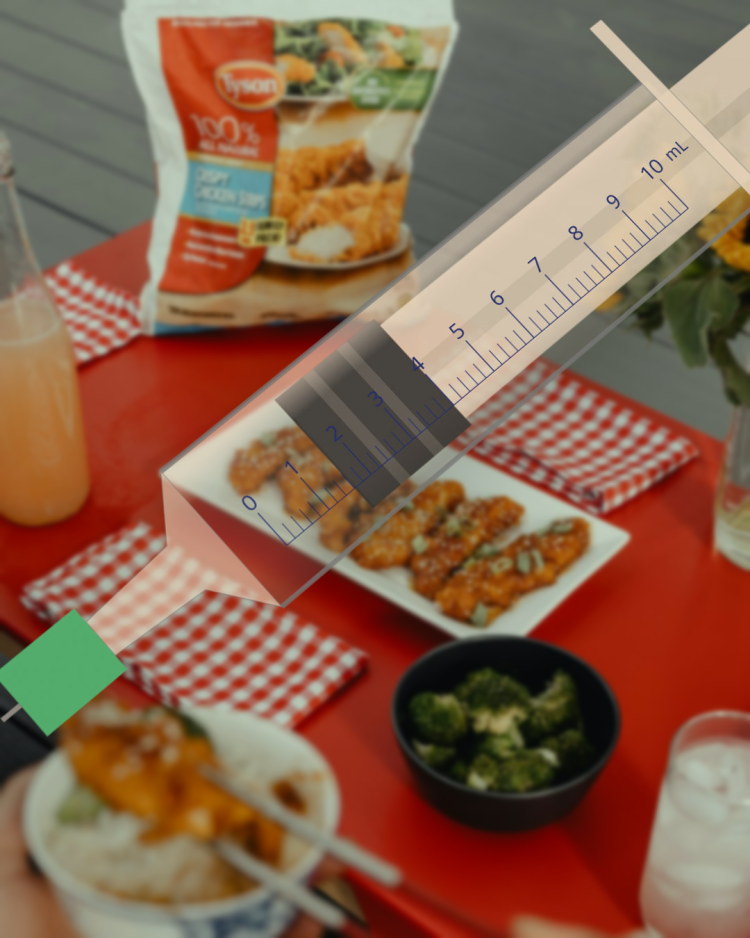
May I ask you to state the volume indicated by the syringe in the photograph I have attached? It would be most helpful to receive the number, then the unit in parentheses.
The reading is 1.6 (mL)
